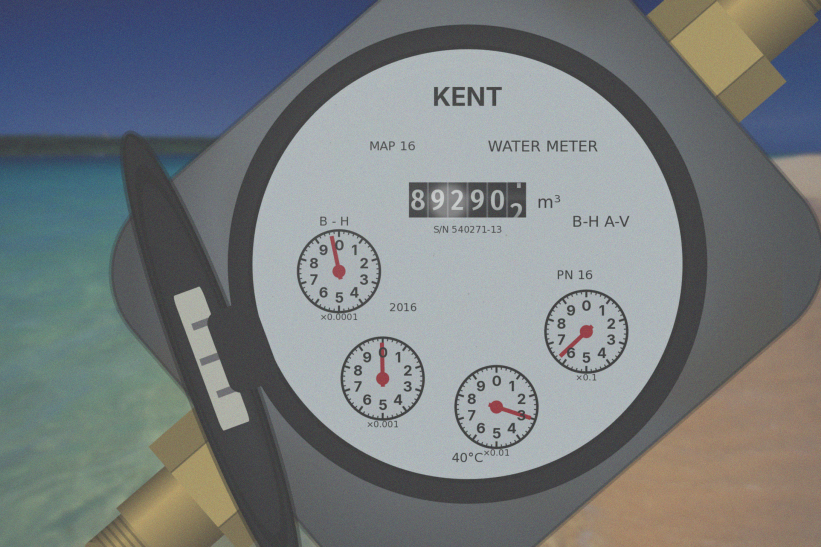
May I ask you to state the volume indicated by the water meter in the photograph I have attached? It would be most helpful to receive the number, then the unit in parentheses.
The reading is 892901.6299 (m³)
